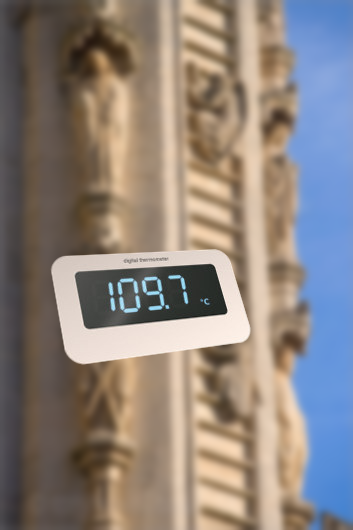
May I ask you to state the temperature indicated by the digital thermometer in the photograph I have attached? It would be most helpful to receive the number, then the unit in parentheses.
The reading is 109.7 (°C)
